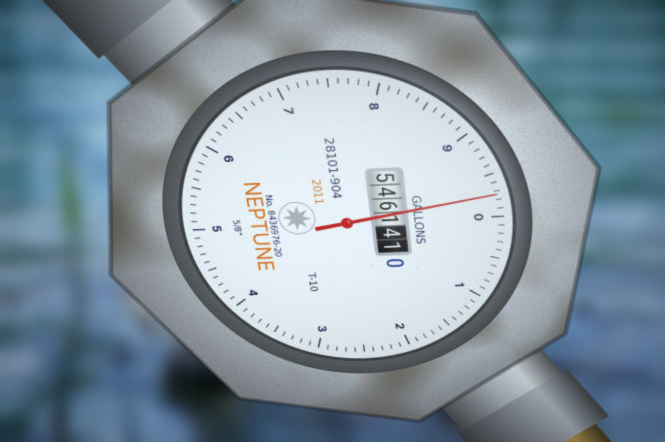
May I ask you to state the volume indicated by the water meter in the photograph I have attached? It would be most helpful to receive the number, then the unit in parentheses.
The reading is 5461409.7 (gal)
